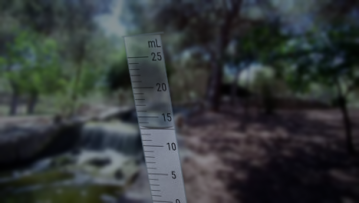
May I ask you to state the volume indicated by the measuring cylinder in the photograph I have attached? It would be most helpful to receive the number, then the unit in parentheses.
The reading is 13 (mL)
